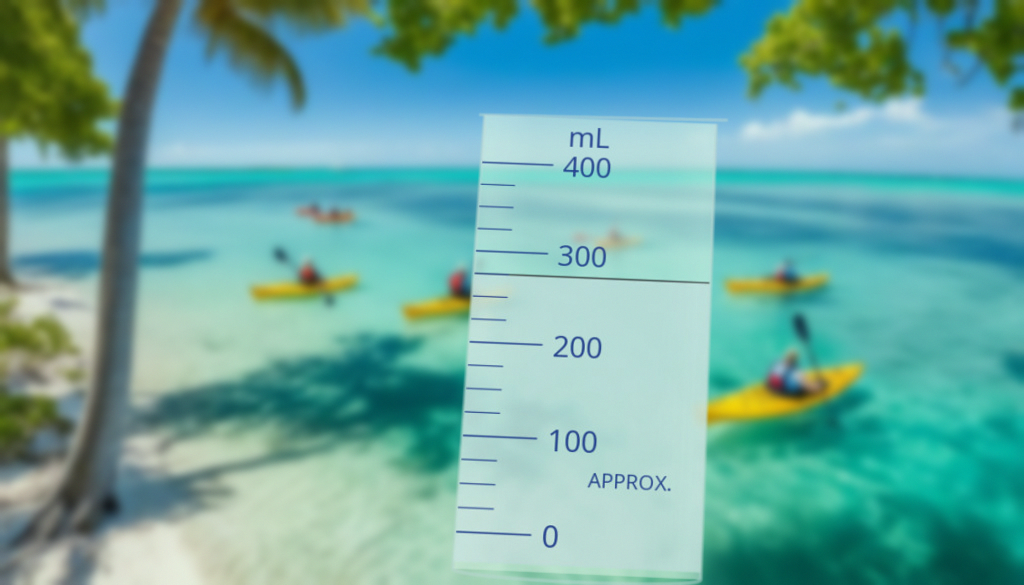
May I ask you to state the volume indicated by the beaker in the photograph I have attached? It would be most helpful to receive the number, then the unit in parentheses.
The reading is 275 (mL)
